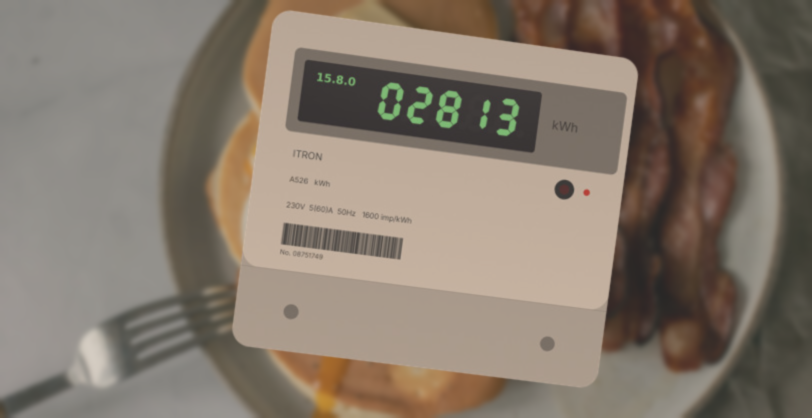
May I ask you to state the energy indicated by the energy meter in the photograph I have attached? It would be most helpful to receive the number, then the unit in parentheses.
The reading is 2813 (kWh)
